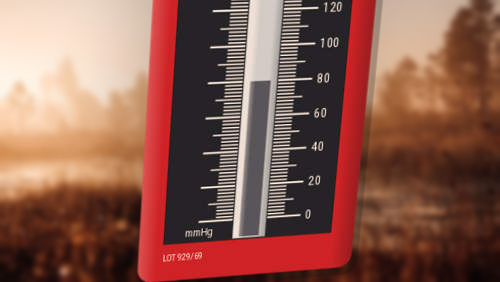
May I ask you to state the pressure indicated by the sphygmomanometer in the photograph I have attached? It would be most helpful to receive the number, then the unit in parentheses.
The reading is 80 (mmHg)
